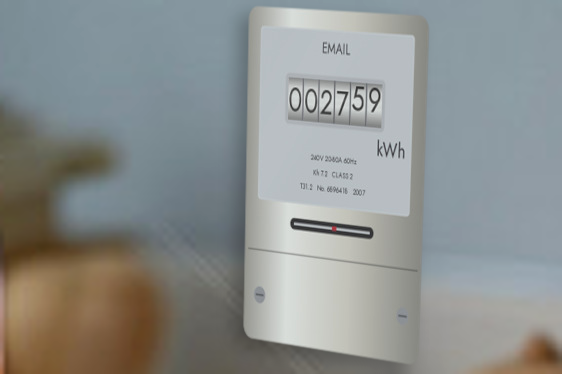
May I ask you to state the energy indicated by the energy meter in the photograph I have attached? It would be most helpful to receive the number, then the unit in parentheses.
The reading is 2759 (kWh)
